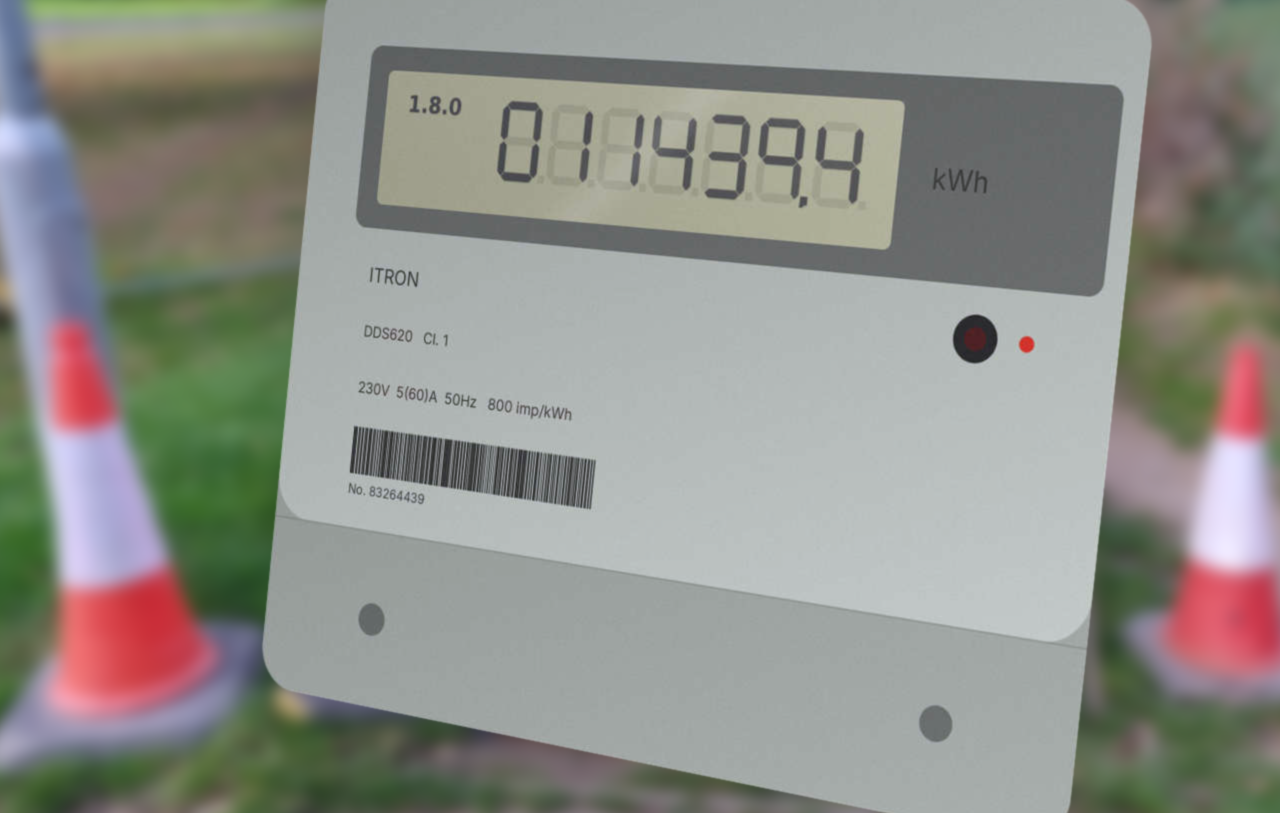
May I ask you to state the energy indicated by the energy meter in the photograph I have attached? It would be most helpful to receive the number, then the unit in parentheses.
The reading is 11439.4 (kWh)
